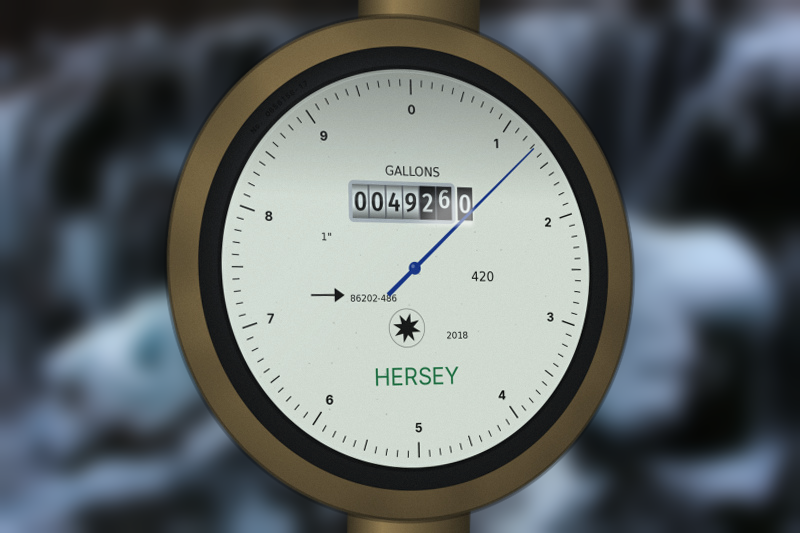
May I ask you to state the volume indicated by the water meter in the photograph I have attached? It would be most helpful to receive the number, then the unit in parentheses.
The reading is 49261.3 (gal)
